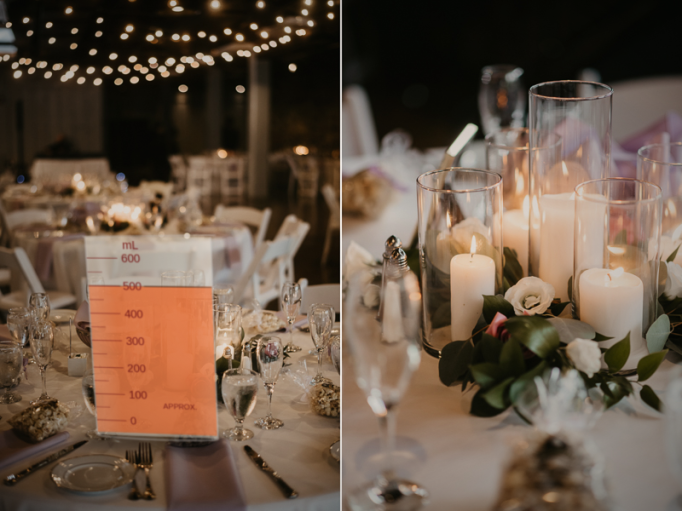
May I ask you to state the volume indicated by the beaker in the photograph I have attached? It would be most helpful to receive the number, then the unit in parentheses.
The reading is 500 (mL)
